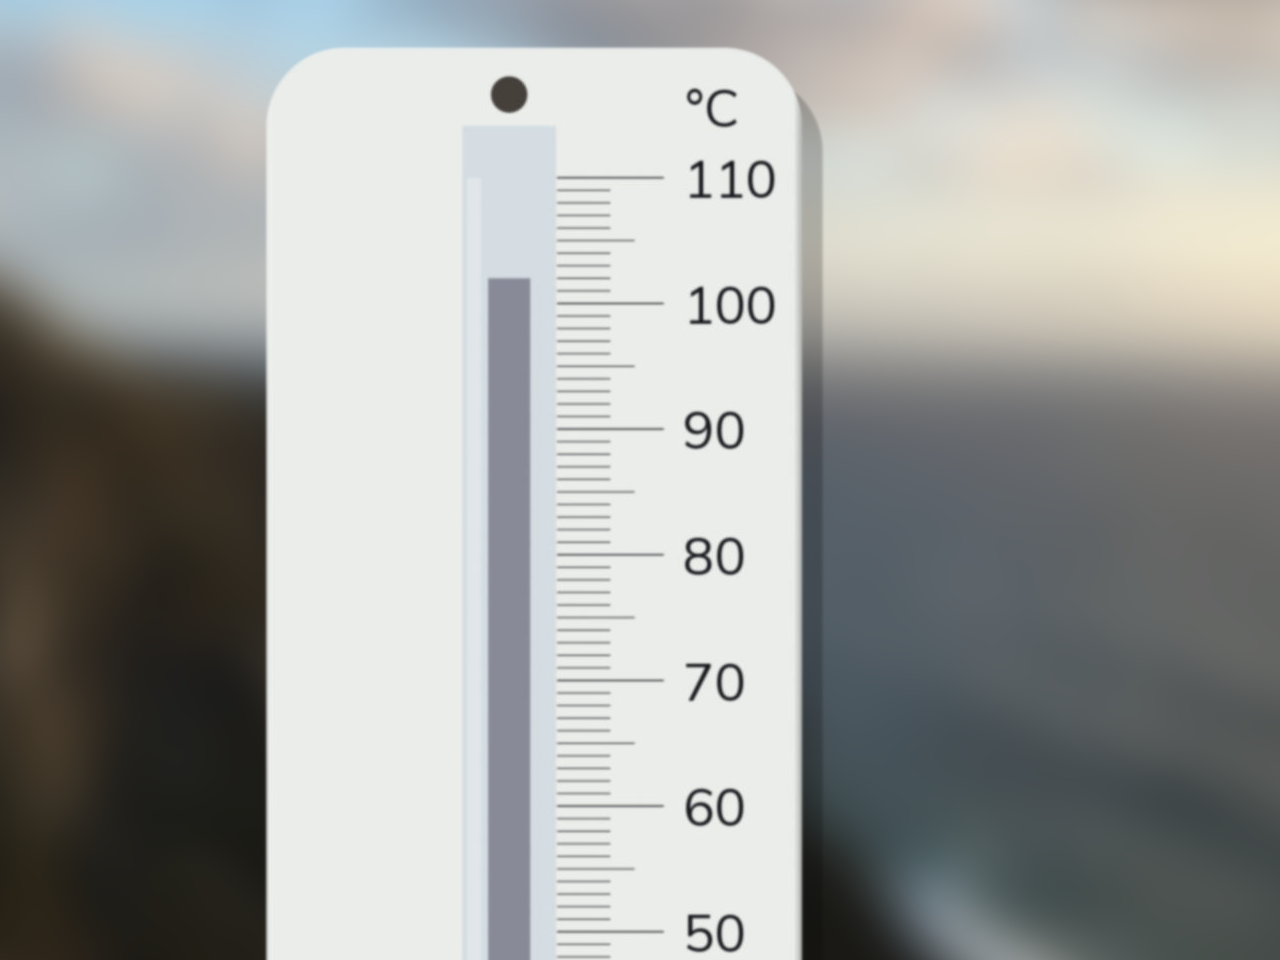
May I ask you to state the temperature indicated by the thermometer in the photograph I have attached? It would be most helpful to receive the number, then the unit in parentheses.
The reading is 102 (°C)
